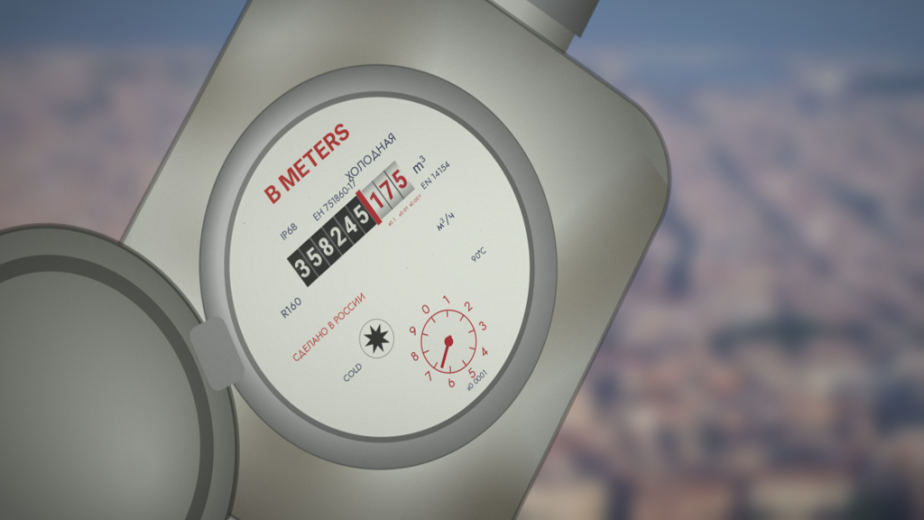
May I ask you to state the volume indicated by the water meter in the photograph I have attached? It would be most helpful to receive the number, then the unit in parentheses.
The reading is 358245.1756 (m³)
